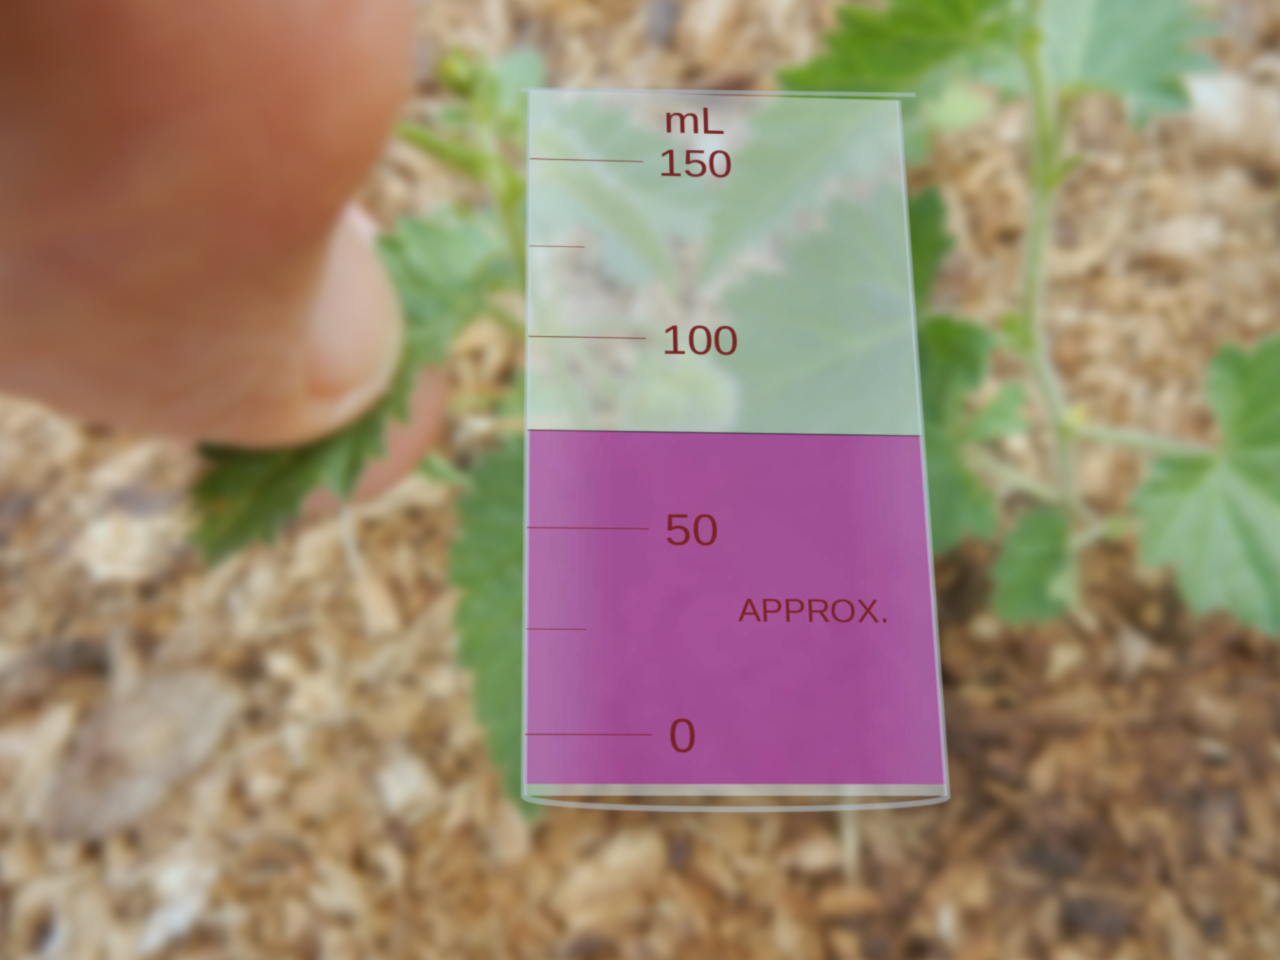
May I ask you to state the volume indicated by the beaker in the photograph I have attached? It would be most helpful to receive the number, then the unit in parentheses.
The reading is 75 (mL)
